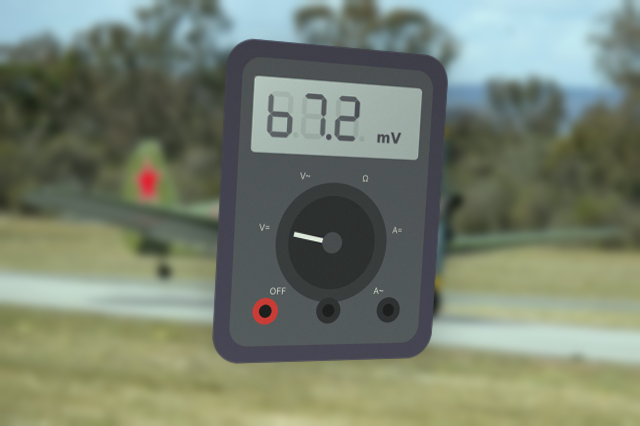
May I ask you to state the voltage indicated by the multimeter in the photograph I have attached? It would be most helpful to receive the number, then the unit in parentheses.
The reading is 67.2 (mV)
